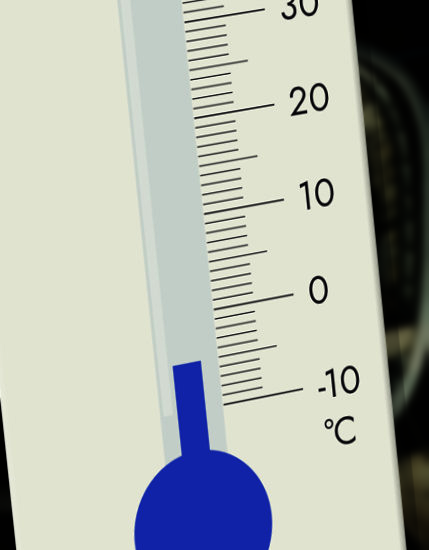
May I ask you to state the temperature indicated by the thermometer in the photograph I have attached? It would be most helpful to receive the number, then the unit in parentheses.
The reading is -5 (°C)
